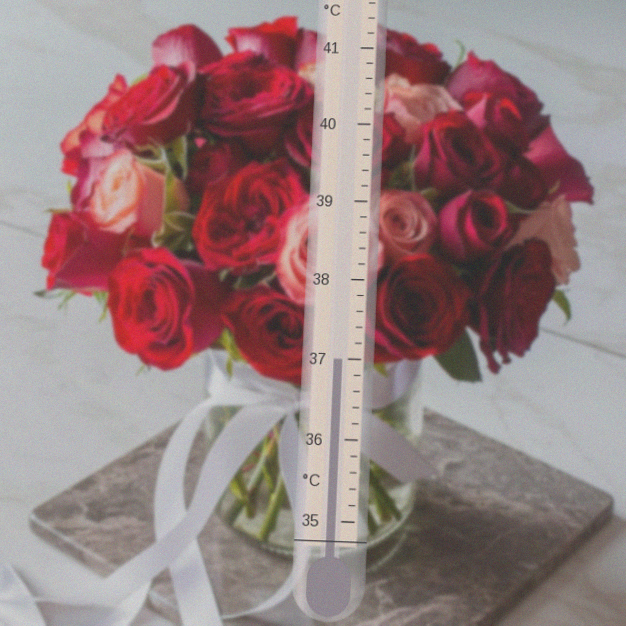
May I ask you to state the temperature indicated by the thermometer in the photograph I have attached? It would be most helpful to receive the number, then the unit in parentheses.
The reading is 37 (°C)
